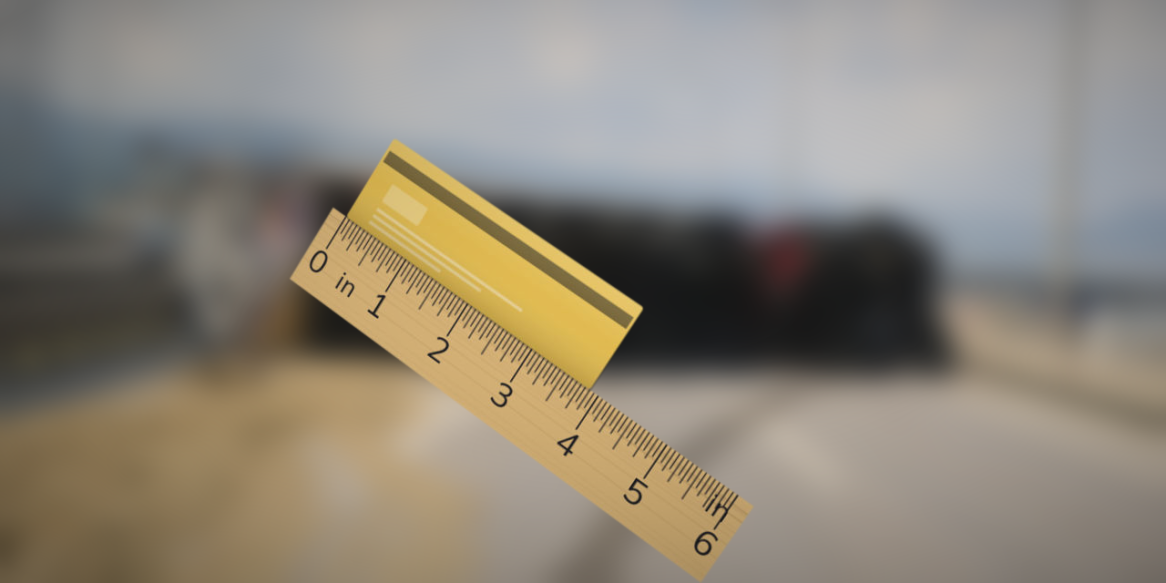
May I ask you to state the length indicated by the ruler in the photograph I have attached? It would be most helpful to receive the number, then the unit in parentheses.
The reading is 3.875 (in)
